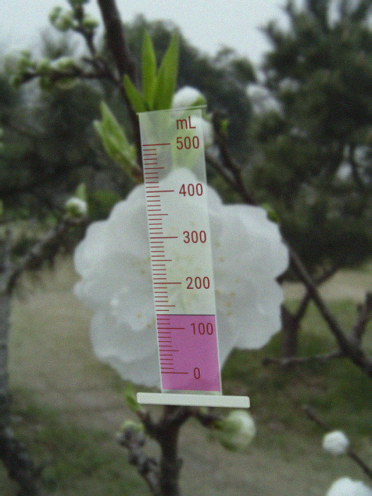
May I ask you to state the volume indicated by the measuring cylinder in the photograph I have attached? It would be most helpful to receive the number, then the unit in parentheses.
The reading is 130 (mL)
